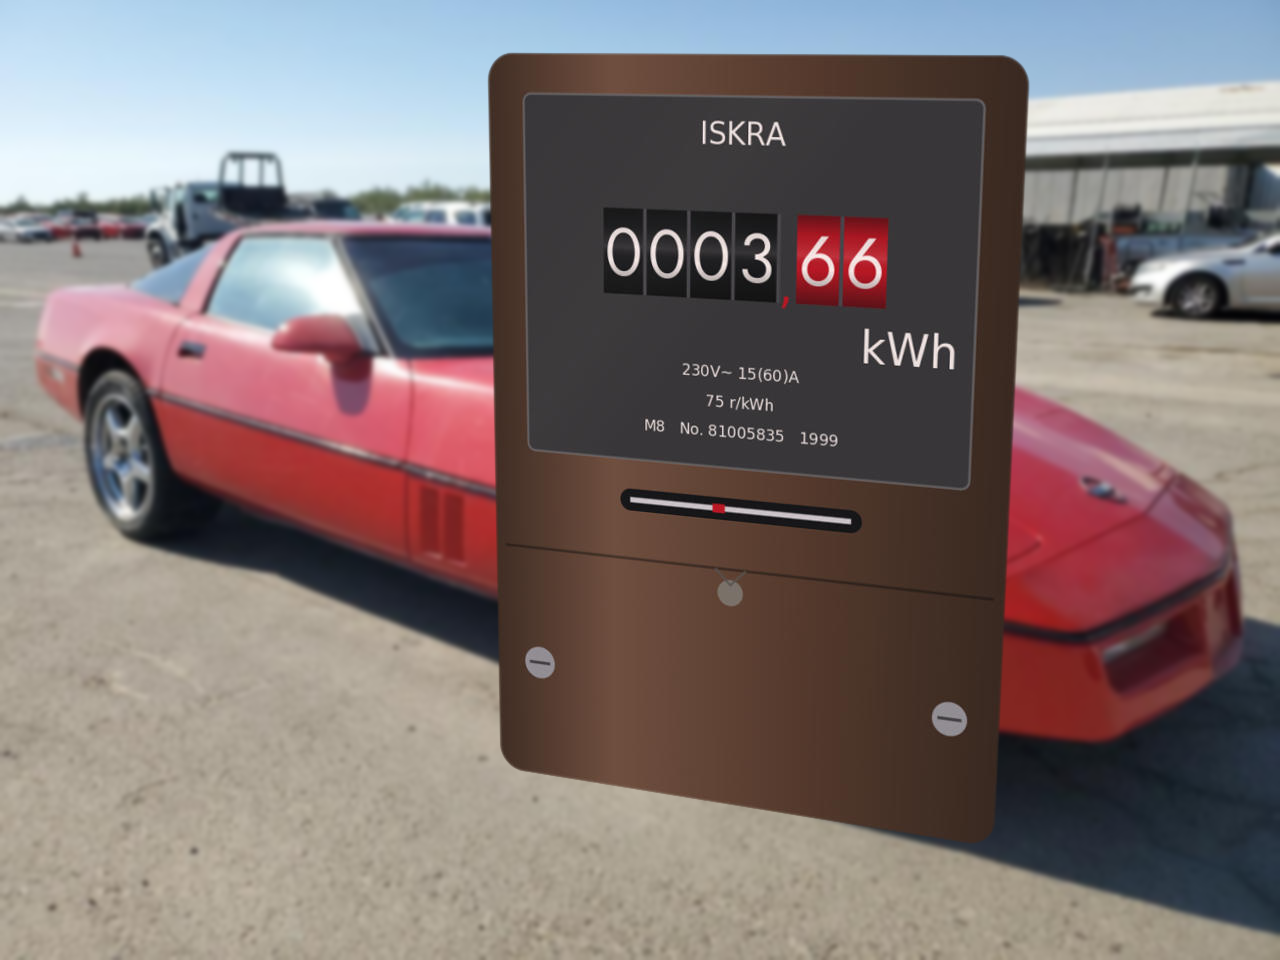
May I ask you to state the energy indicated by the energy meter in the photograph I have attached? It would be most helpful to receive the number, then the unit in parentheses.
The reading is 3.66 (kWh)
